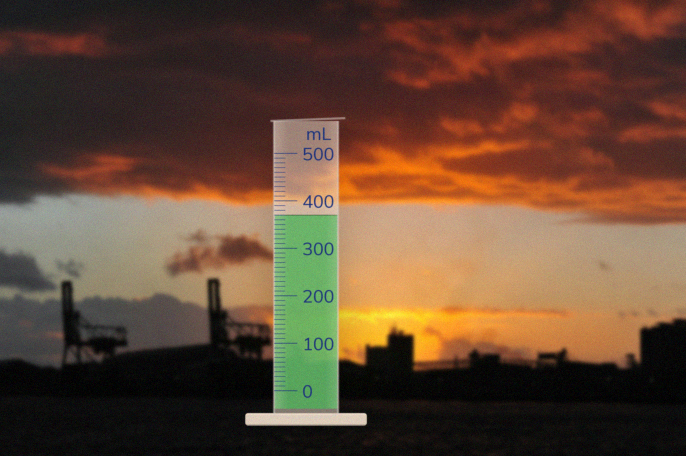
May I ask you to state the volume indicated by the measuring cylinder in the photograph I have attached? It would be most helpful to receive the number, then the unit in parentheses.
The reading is 370 (mL)
